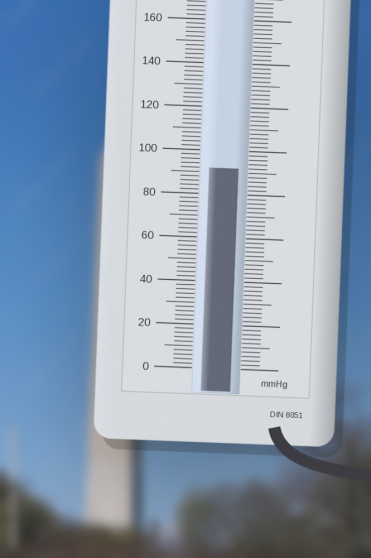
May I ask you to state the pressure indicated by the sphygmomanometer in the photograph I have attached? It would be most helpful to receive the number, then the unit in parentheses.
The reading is 92 (mmHg)
